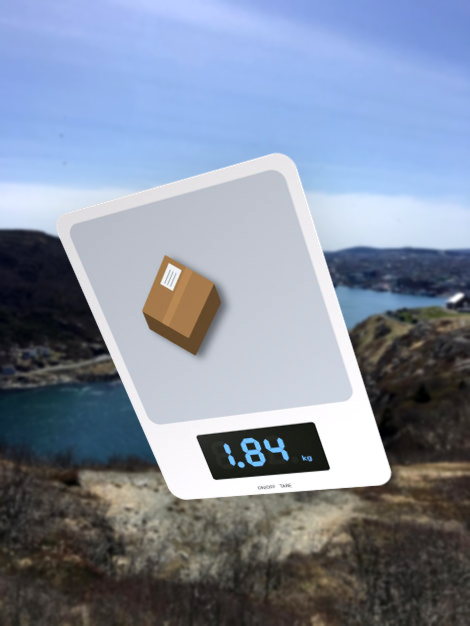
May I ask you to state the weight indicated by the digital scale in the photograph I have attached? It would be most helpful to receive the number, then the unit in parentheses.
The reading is 1.84 (kg)
